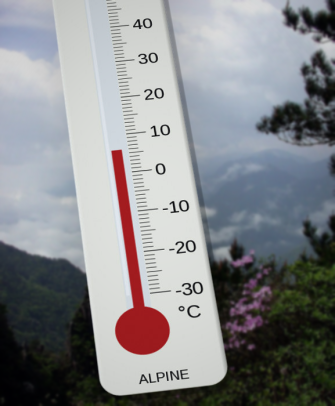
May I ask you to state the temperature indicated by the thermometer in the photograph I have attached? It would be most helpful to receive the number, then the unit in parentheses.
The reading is 6 (°C)
